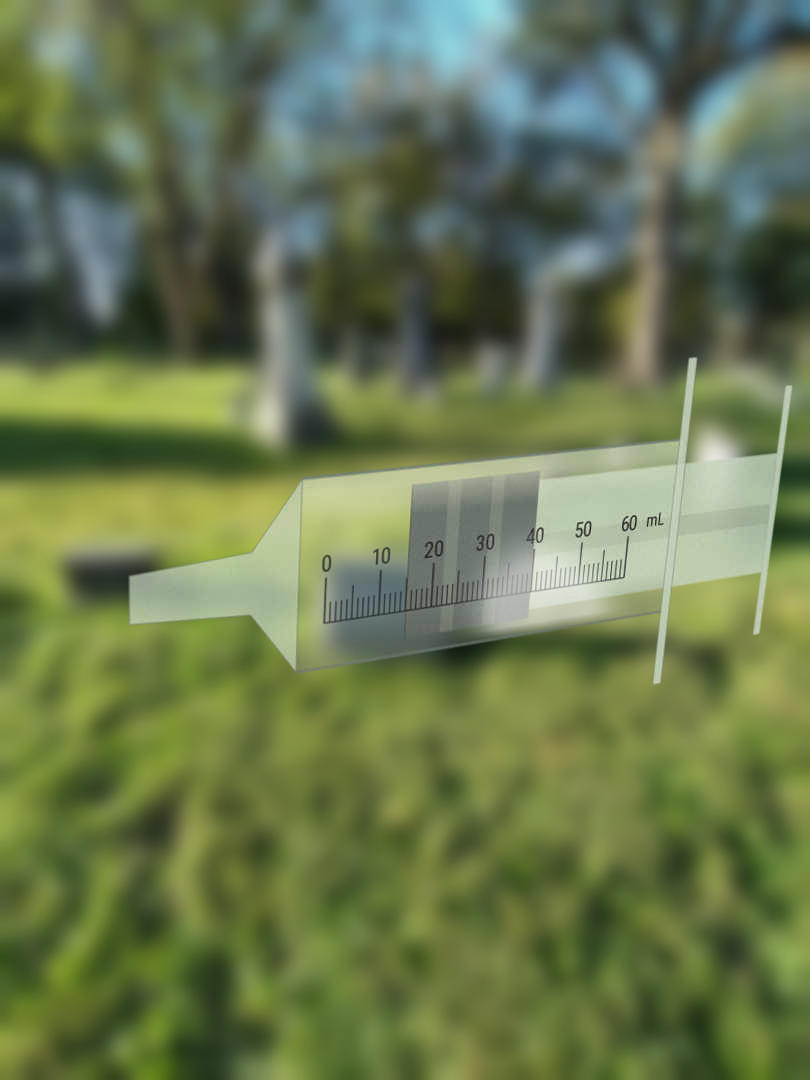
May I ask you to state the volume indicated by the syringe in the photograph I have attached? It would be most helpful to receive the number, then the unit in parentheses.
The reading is 15 (mL)
